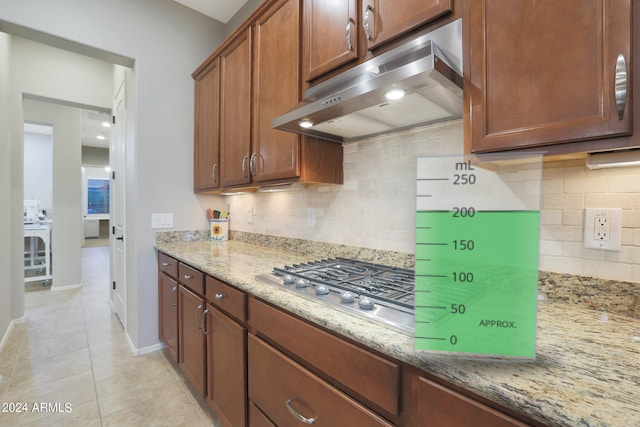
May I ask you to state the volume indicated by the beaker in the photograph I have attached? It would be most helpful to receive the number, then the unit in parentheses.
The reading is 200 (mL)
